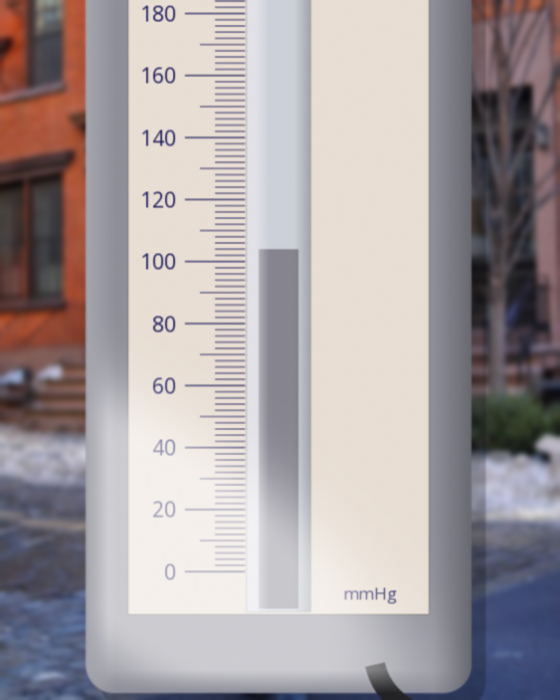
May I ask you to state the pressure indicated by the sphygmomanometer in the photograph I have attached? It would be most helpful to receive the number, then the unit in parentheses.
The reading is 104 (mmHg)
